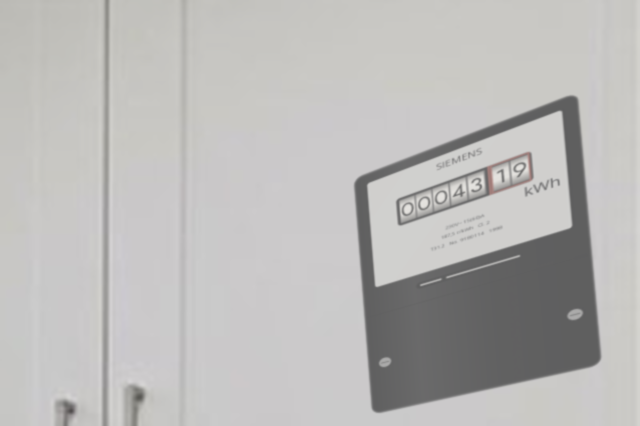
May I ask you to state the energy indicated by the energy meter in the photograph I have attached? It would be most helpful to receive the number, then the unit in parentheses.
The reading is 43.19 (kWh)
